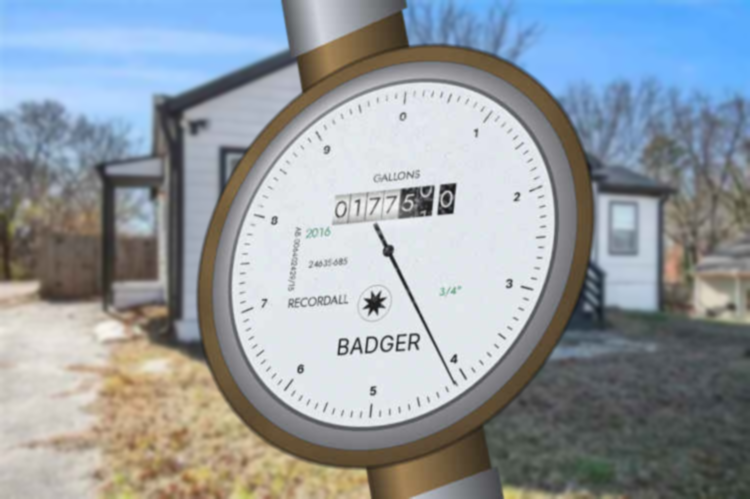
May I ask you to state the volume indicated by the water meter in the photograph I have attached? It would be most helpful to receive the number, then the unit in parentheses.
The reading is 177504.1 (gal)
